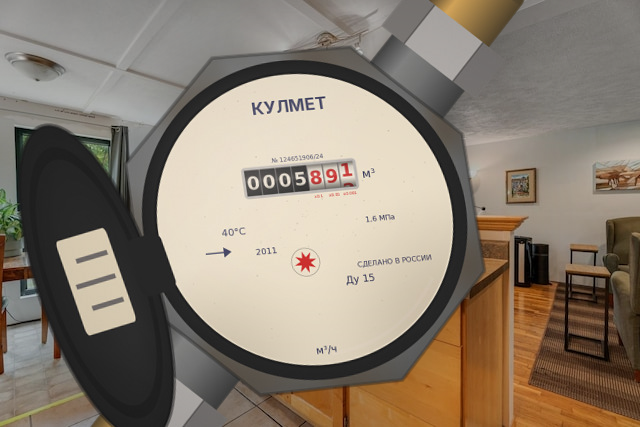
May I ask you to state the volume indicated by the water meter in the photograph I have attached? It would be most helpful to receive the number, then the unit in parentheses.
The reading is 5.891 (m³)
